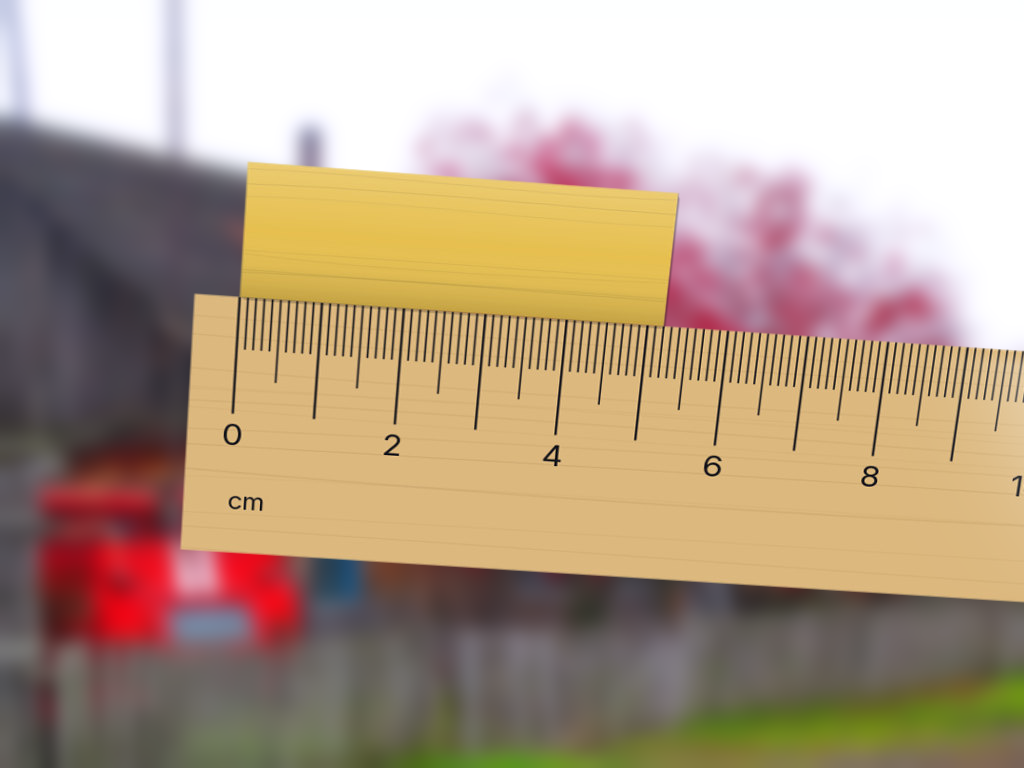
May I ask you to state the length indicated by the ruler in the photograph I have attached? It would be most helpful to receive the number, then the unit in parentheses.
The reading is 5.2 (cm)
